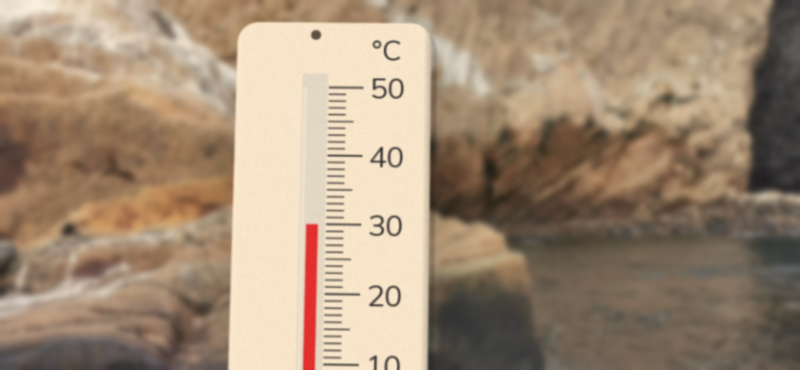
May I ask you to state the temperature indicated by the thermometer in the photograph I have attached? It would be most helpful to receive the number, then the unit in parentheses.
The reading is 30 (°C)
